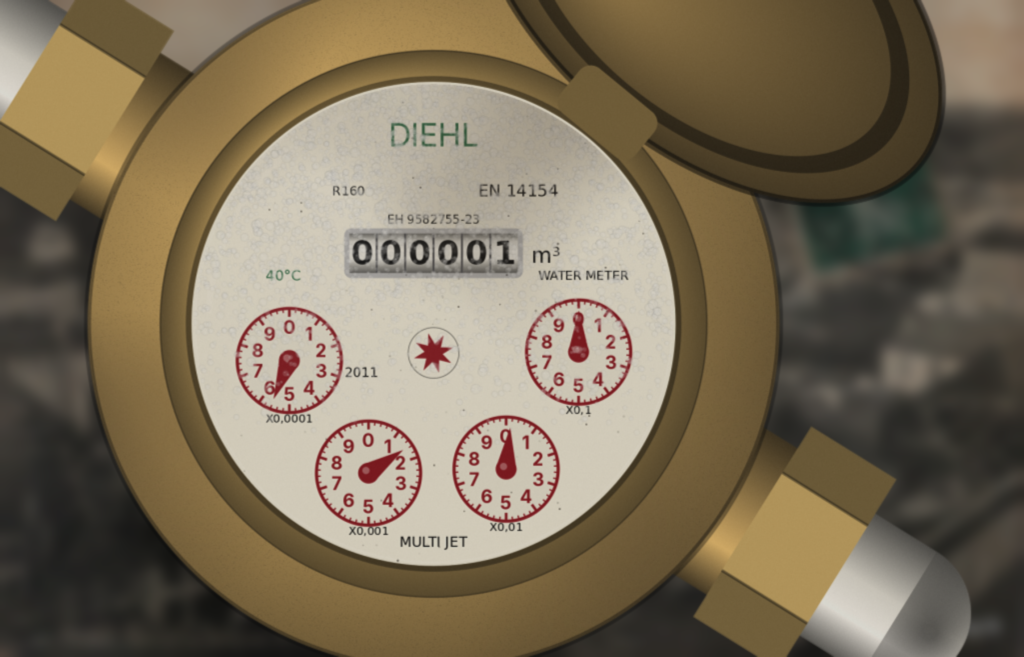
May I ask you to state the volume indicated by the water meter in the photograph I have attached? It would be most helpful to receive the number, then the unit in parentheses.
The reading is 1.0015 (m³)
